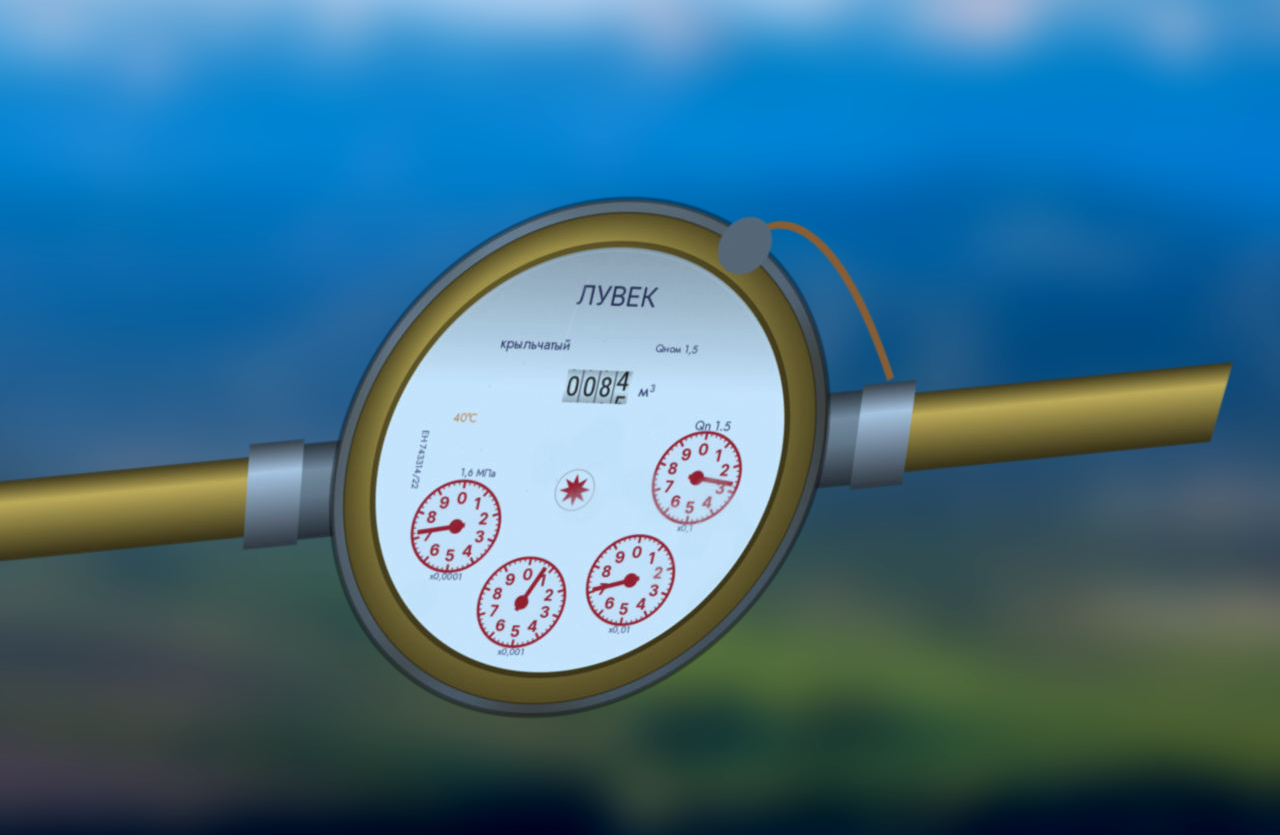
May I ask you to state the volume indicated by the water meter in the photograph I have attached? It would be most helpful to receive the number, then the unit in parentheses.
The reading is 84.2707 (m³)
